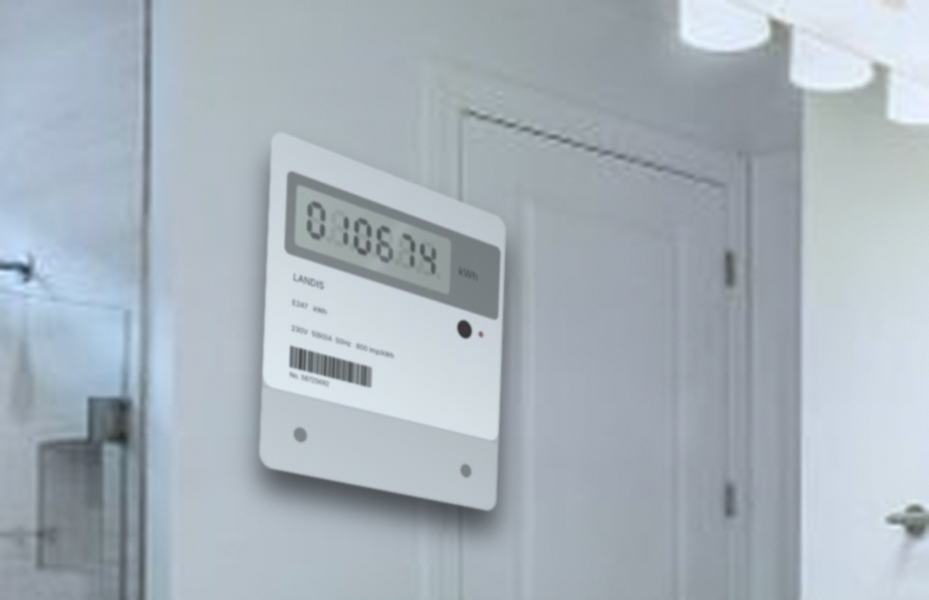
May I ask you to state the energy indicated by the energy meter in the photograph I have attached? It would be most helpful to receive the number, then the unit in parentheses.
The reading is 10674 (kWh)
